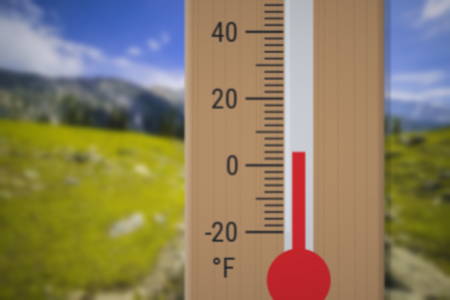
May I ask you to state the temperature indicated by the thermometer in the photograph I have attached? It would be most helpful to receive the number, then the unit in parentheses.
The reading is 4 (°F)
